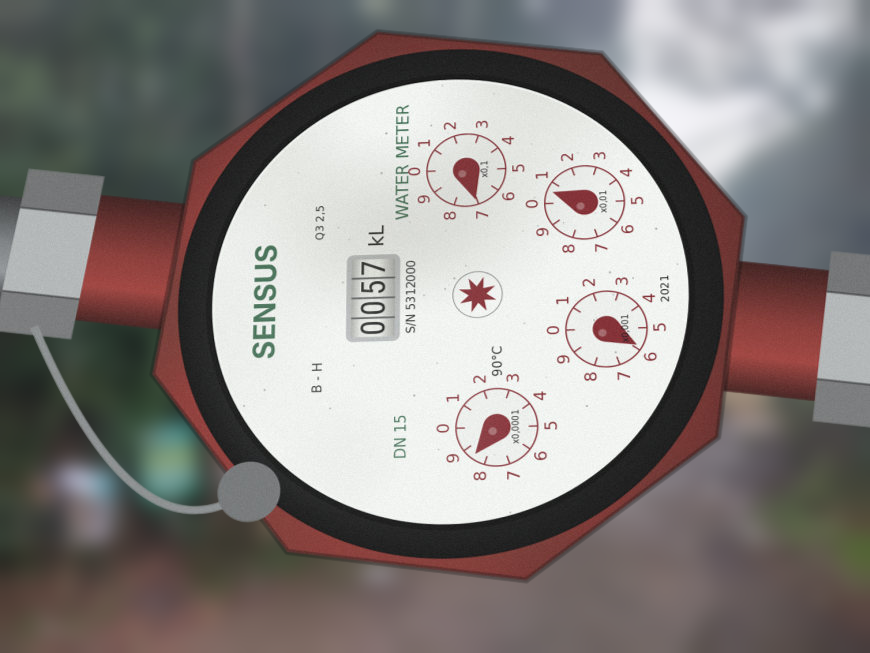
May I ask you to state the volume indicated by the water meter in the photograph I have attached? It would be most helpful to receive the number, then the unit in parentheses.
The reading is 57.7058 (kL)
